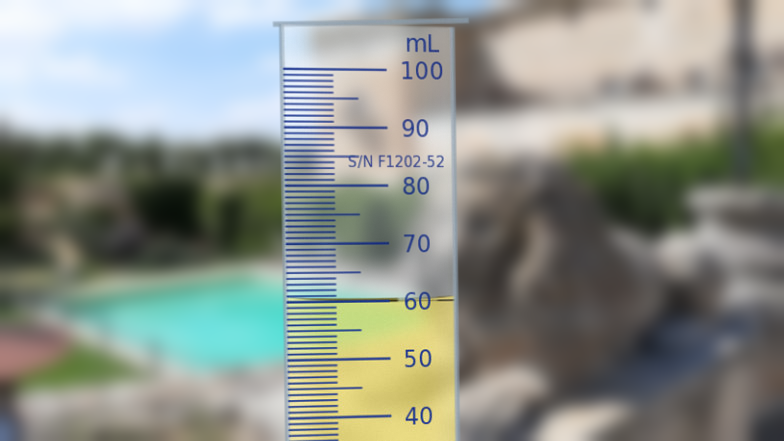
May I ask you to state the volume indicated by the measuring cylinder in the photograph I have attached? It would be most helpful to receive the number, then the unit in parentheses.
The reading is 60 (mL)
